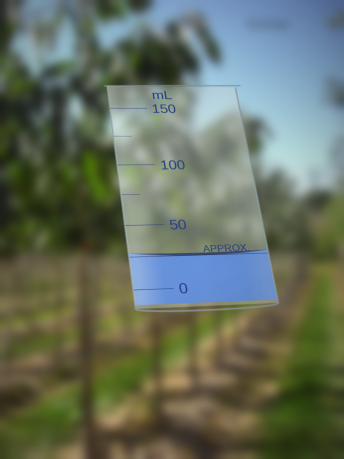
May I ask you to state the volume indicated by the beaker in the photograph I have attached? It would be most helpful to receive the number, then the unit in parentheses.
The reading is 25 (mL)
